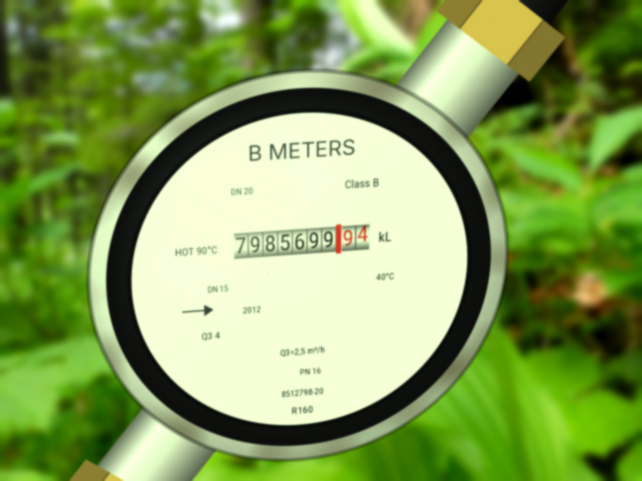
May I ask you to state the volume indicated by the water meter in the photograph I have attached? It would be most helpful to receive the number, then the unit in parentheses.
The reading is 7985699.94 (kL)
